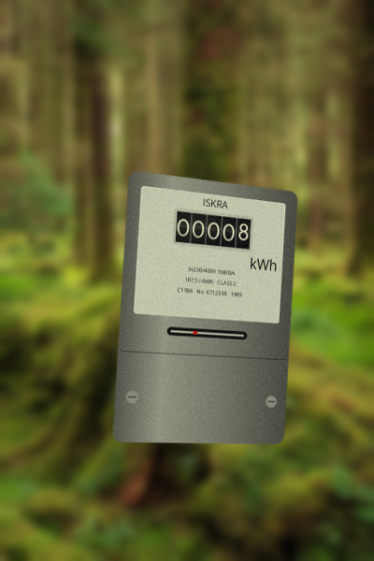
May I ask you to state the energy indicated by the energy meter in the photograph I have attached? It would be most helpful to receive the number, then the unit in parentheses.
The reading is 8 (kWh)
